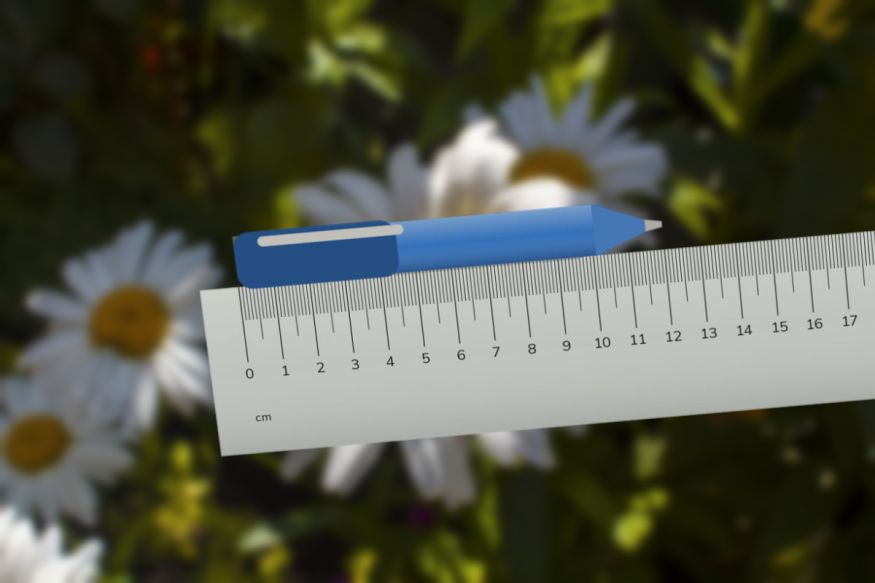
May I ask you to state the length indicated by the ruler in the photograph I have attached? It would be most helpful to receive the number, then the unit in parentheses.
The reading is 12 (cm)
